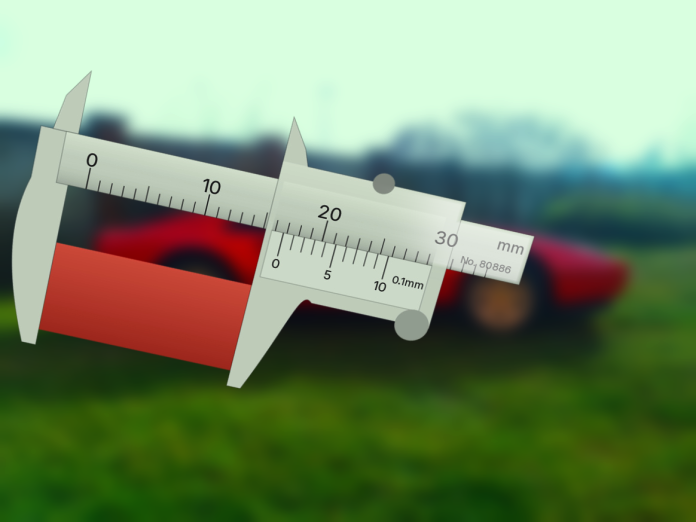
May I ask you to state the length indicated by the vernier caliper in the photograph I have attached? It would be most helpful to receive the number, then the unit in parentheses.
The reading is 16.7 (mm)
